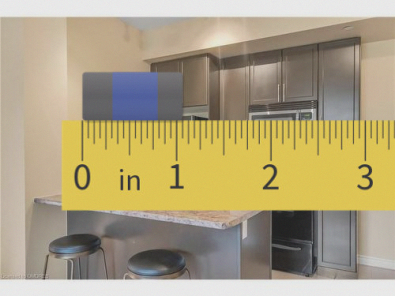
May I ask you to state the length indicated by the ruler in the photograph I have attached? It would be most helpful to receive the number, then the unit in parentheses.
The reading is 1.0625 (in)
